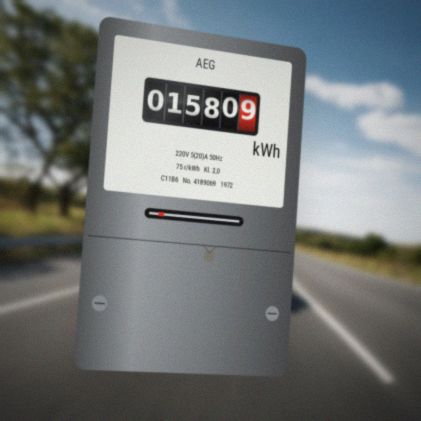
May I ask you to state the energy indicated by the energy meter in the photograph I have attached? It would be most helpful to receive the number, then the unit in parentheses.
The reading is 1580.9 (kWh)
